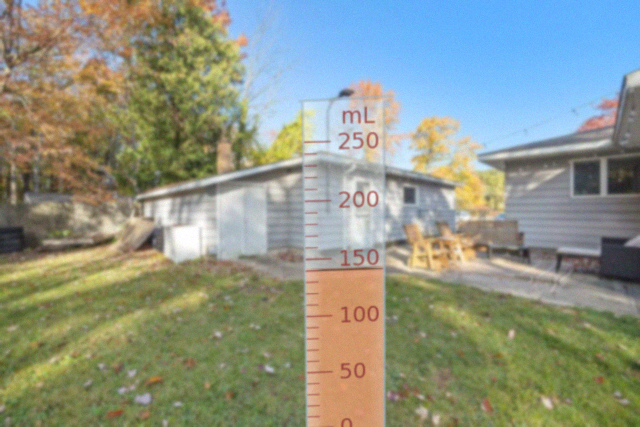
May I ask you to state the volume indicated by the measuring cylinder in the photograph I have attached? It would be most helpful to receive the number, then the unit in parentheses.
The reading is 140 (mL)
